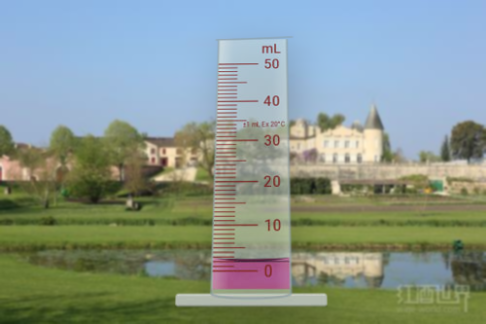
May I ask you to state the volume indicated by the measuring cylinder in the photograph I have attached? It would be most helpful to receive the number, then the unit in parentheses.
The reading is 2 (mL)
